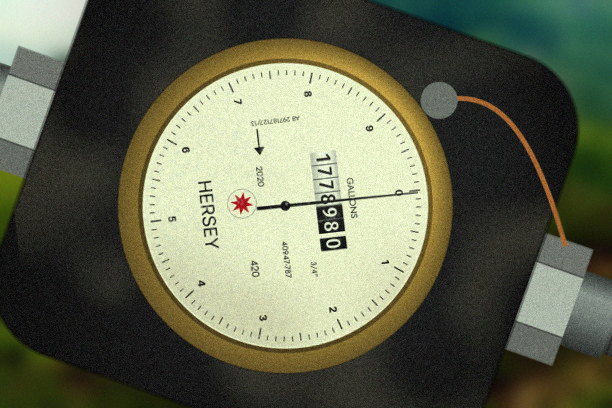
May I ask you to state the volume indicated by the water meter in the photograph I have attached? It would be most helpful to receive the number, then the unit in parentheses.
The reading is 1778980.0 (gal)
